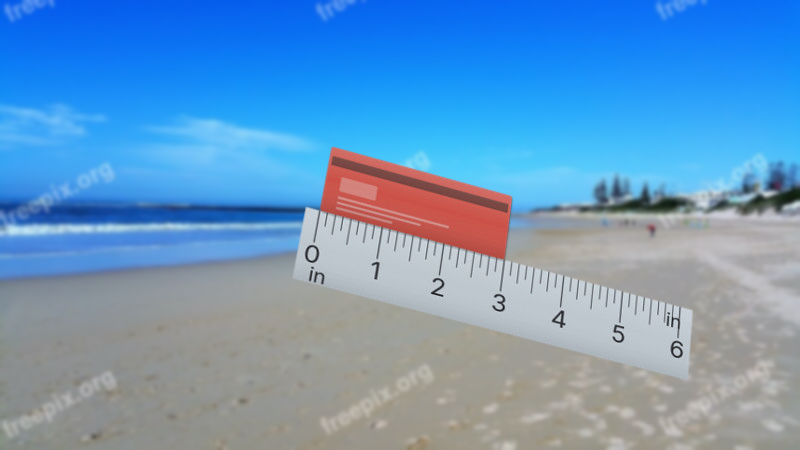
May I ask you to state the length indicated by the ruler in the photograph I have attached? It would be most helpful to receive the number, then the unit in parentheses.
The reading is 3 (in)
